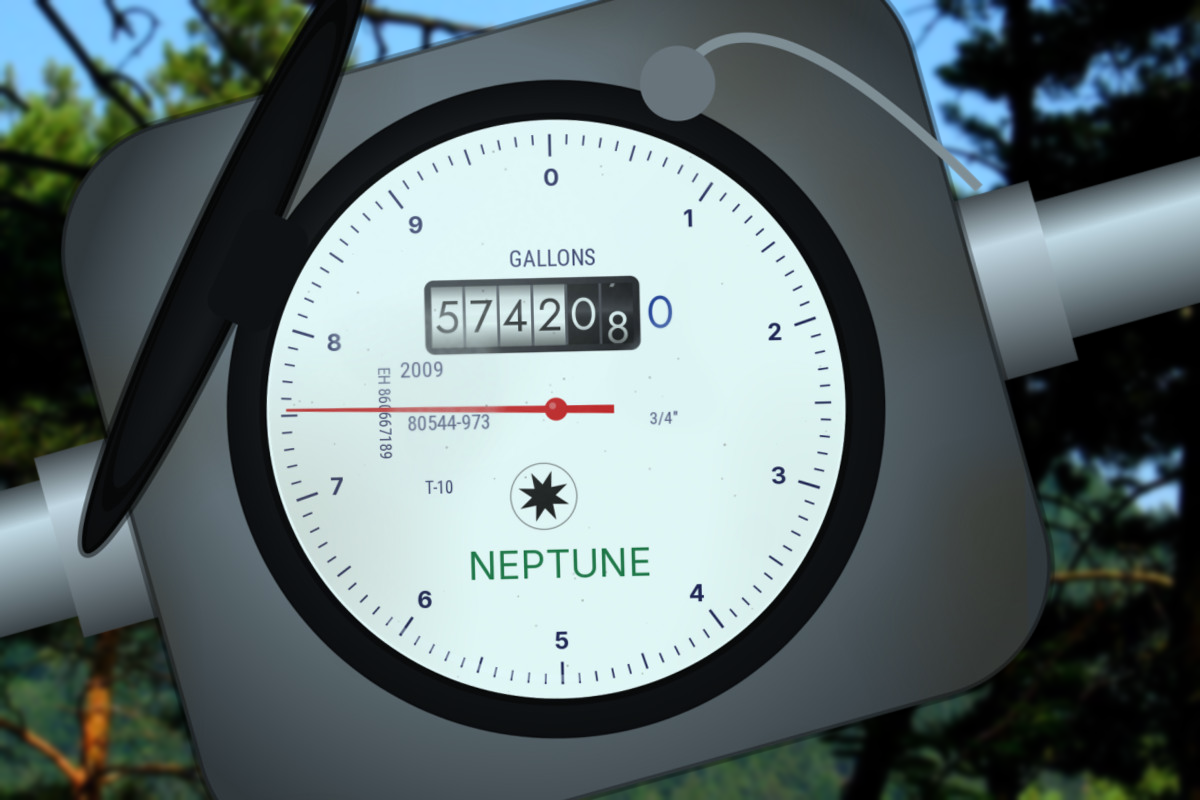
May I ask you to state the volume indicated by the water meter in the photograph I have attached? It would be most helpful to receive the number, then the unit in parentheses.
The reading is 5742077.5 (gal)
